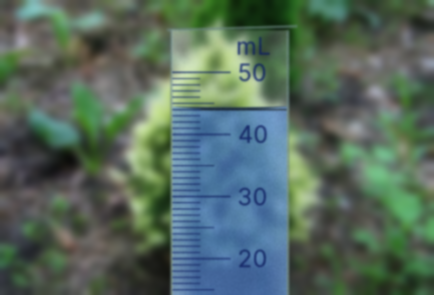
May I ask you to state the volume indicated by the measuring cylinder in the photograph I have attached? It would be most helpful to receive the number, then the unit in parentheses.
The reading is 44 (mL)
